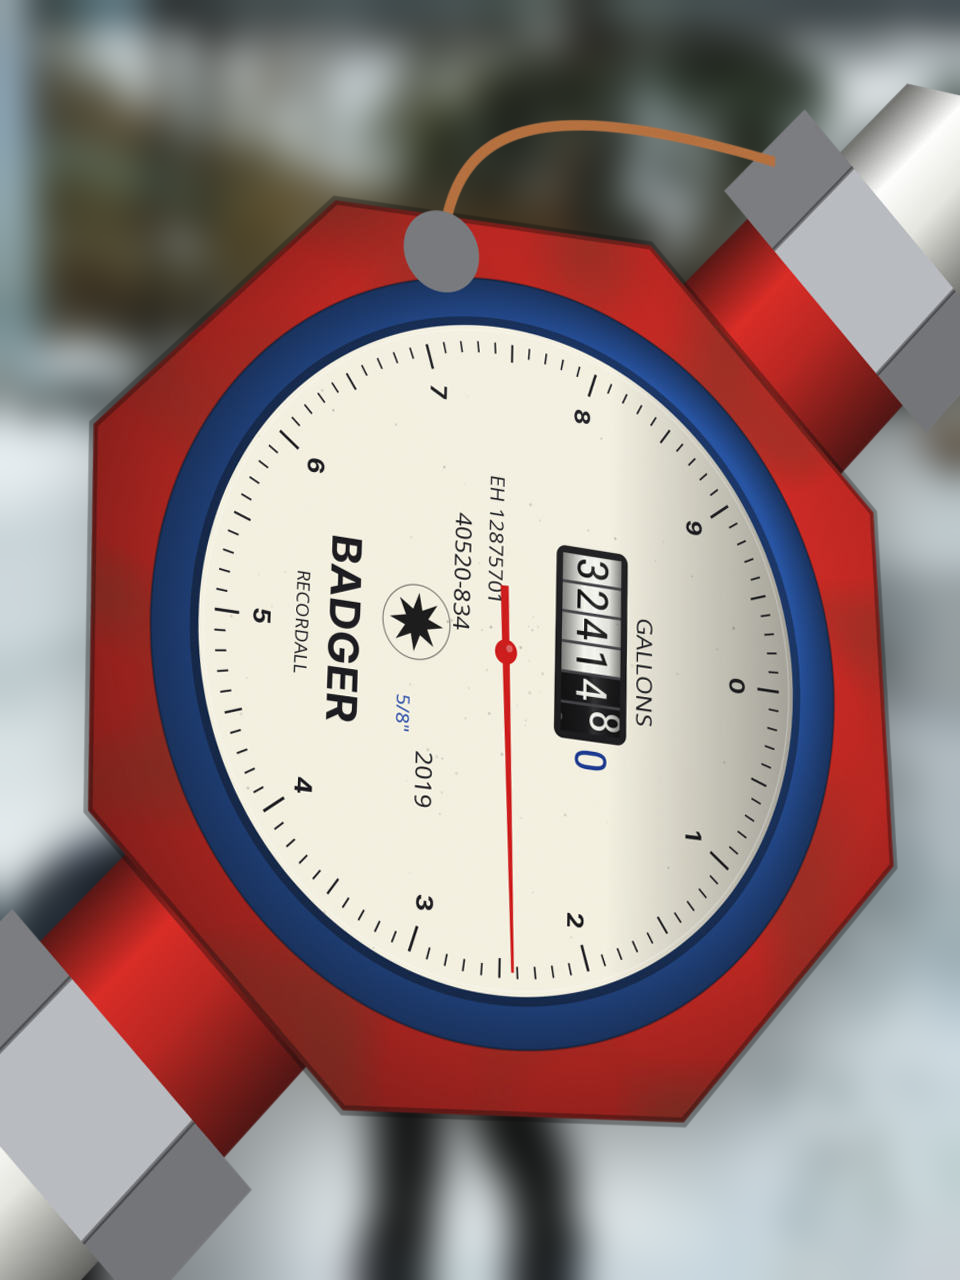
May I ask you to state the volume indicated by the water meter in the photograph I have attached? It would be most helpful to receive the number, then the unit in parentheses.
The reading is 3241482.4 (gal)
